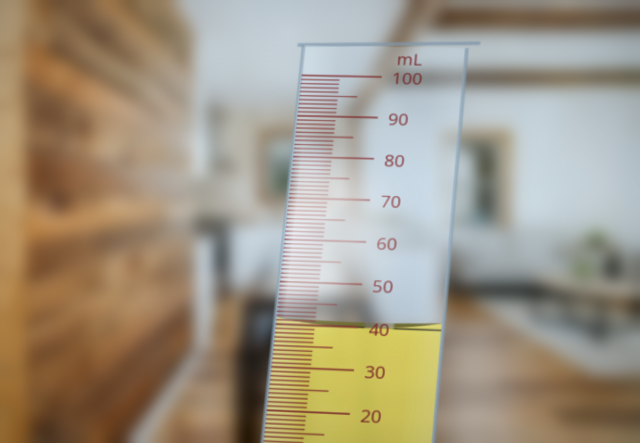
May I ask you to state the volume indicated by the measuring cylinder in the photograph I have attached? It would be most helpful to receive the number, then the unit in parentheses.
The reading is 40 (mL)
